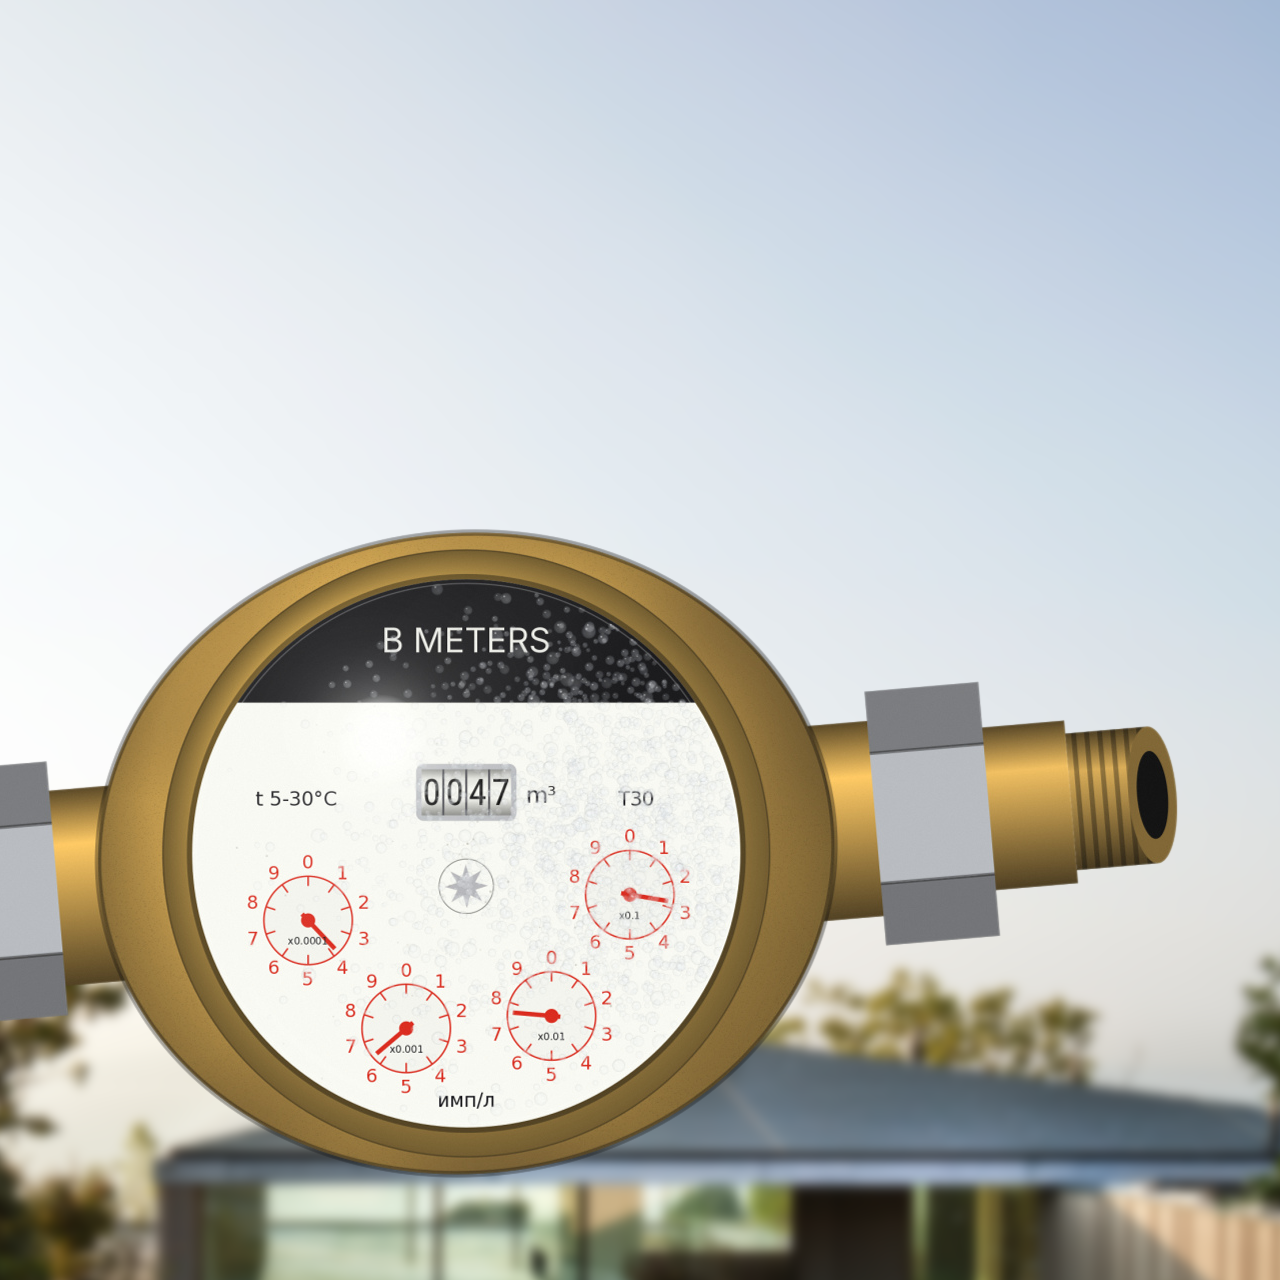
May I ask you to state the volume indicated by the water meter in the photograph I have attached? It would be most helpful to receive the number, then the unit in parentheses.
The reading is 47.2763 (m³)
